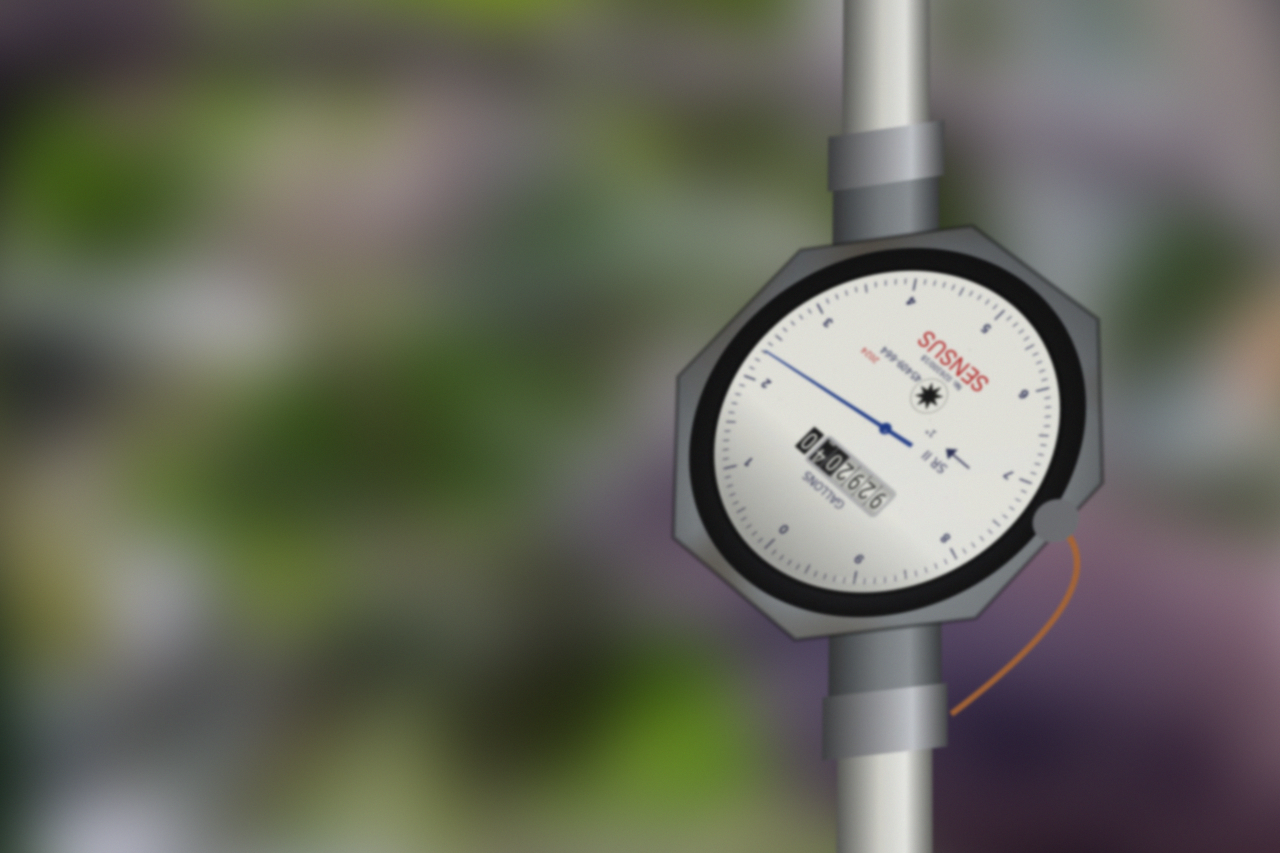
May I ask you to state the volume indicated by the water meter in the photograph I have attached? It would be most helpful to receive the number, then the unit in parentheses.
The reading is 9292042.3 (gal)
